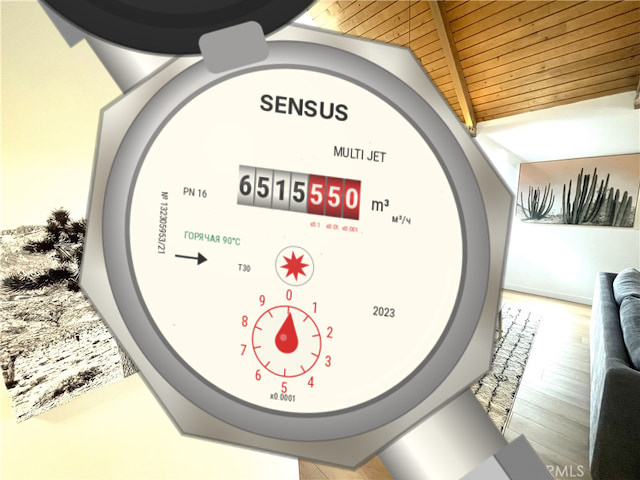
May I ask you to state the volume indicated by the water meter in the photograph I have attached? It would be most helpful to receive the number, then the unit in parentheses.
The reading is 6515.5500 (m³)
